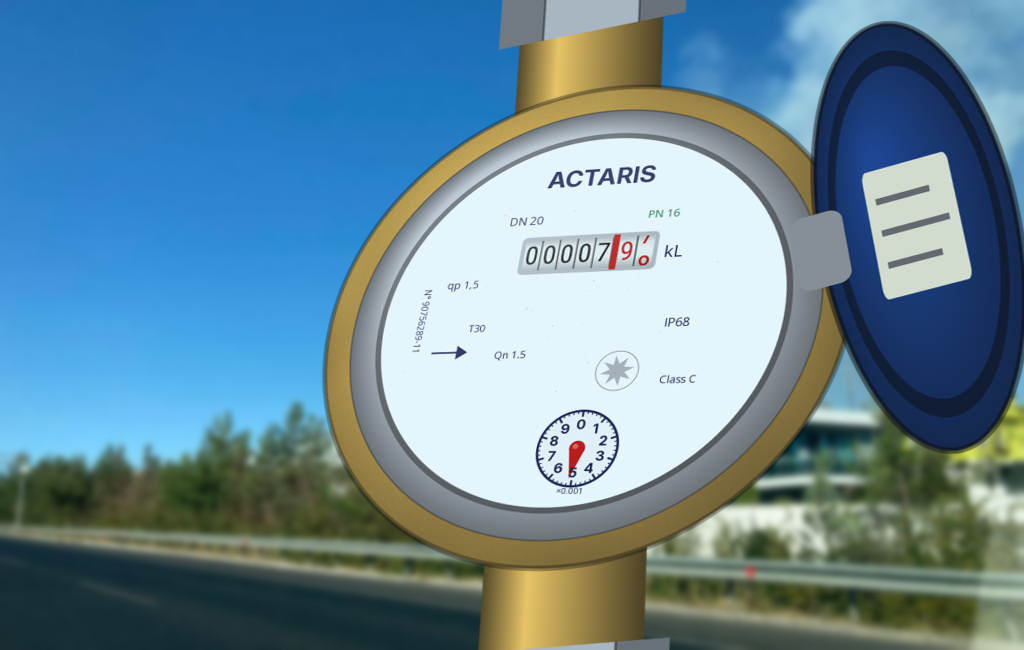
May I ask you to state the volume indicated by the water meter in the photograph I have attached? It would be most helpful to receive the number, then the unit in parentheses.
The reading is 7.975 (kL)
